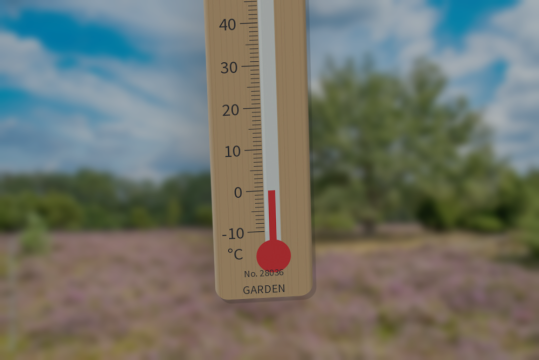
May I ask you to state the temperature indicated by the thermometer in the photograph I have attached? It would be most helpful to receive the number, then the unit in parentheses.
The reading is 0 (°C)
